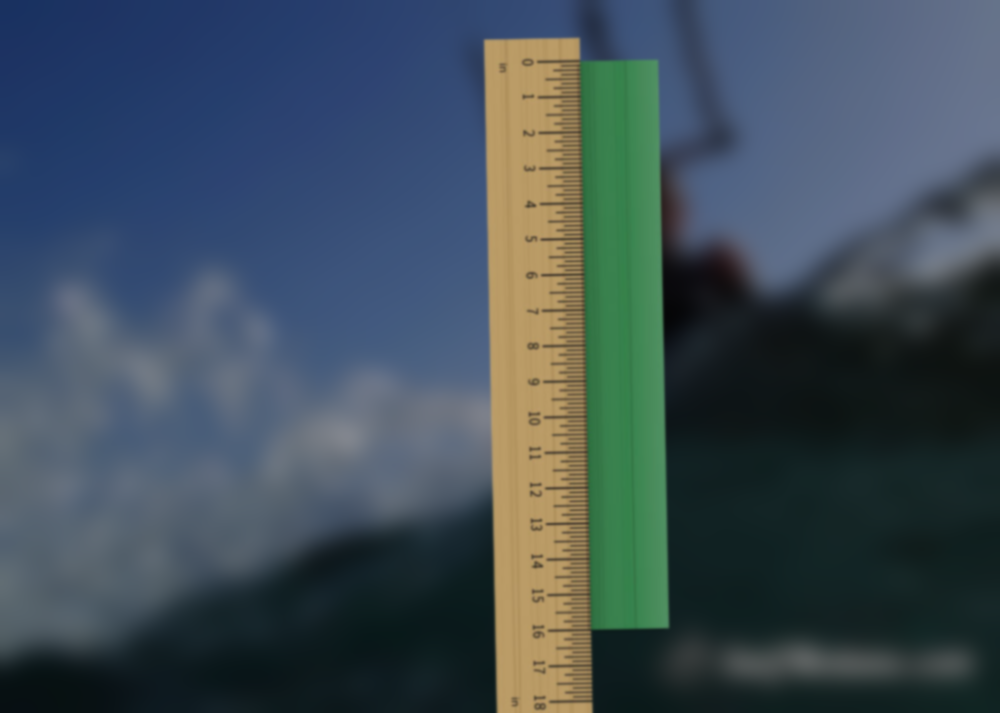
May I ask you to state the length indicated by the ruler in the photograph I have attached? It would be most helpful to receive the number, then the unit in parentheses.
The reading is 16 (in)
